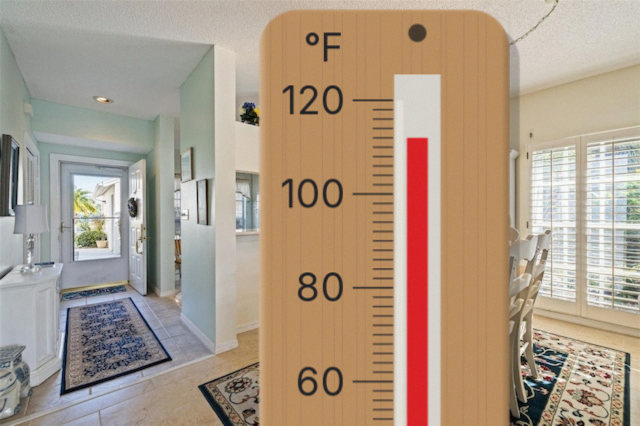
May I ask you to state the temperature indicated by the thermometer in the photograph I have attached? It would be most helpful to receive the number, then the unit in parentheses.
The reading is 112 (°F)
